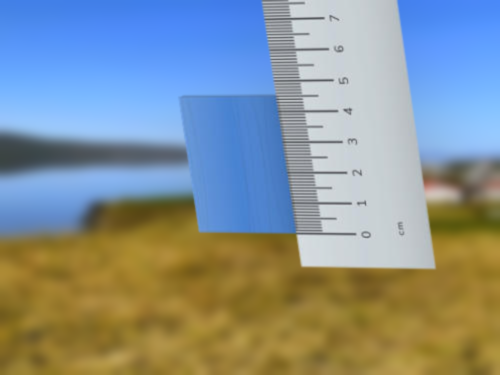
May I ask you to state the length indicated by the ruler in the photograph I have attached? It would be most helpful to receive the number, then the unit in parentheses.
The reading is 4.5 (cm)
